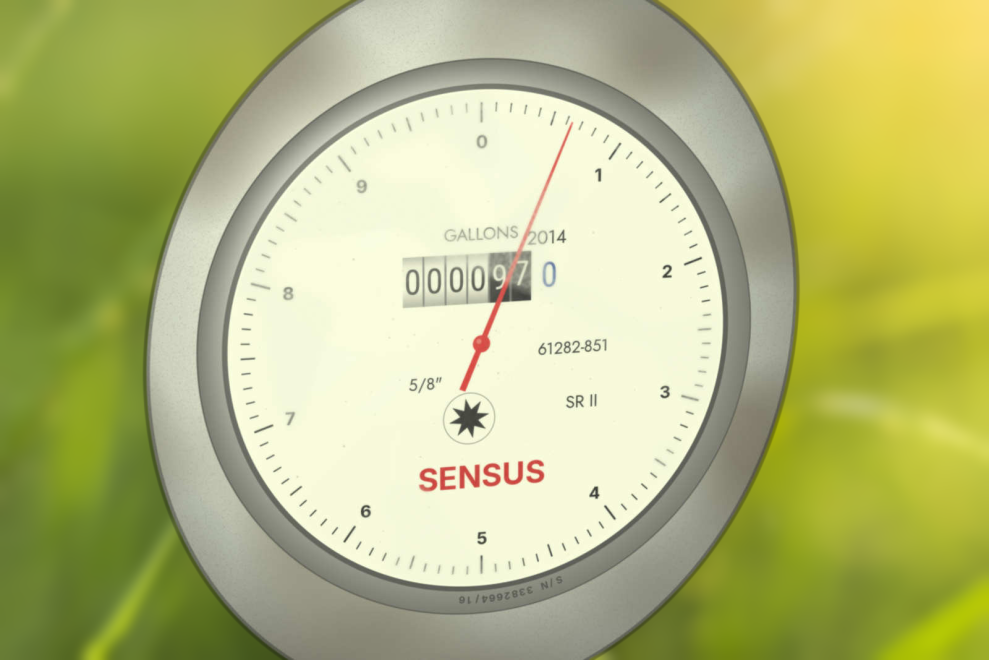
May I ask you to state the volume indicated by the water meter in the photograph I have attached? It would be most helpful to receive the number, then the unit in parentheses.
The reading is 970.6 (gal)
